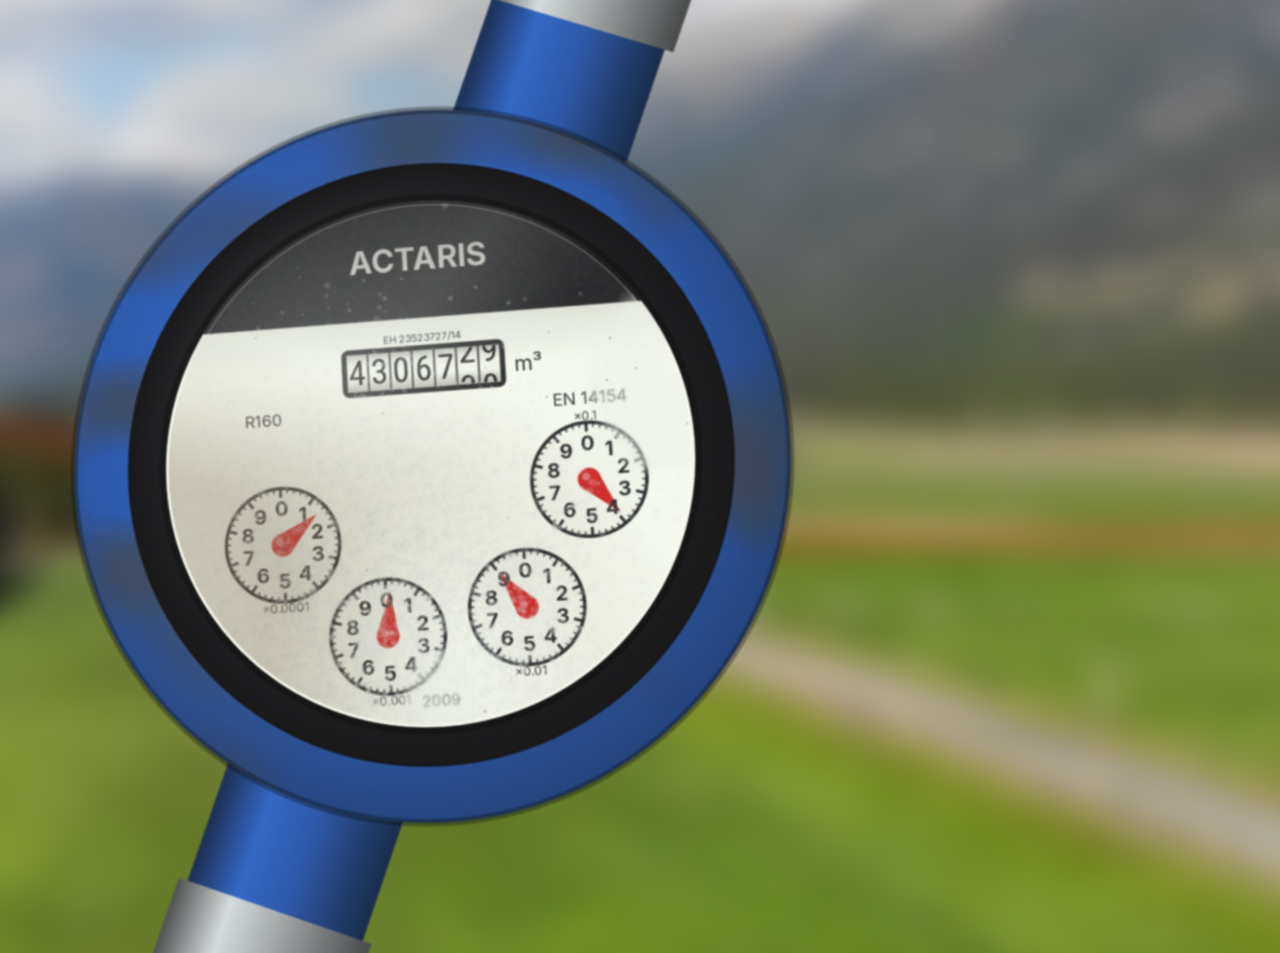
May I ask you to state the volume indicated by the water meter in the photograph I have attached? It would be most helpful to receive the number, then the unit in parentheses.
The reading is 4306729.3901 (m³)
